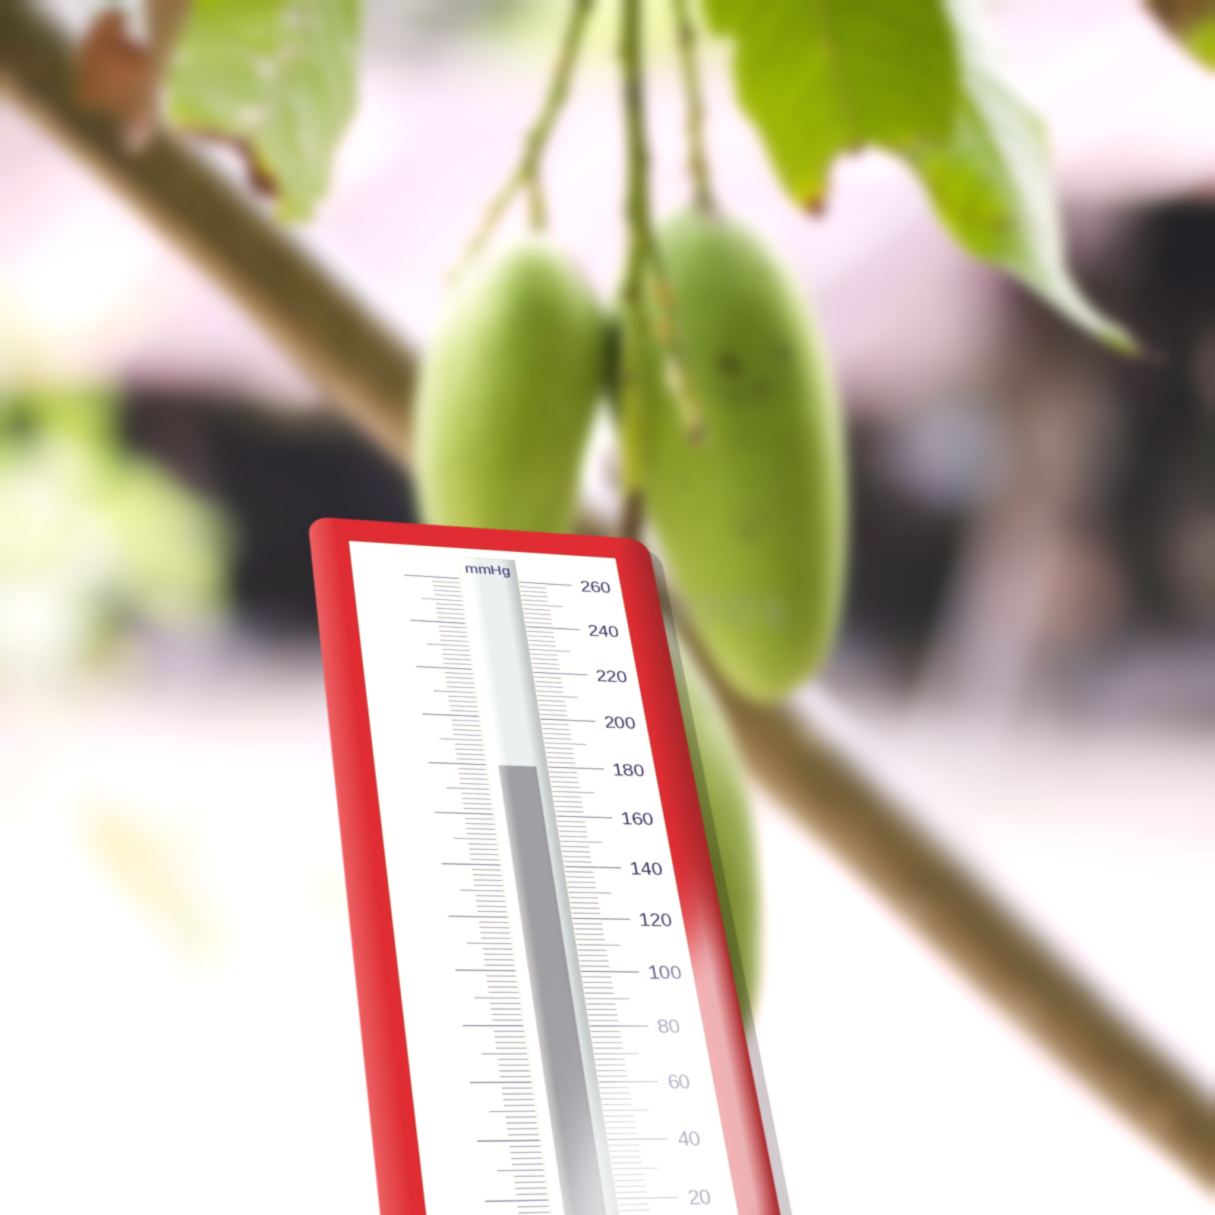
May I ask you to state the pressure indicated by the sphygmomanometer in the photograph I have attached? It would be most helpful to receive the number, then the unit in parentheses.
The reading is 180 (mmHg)
